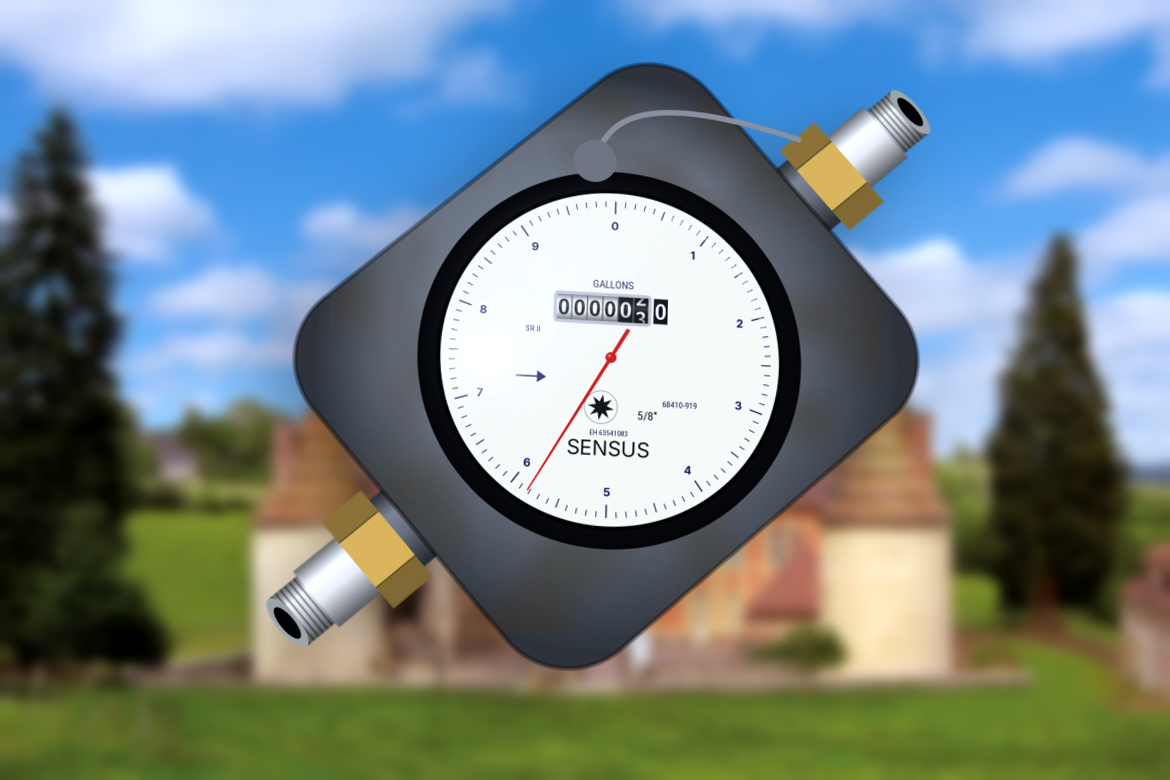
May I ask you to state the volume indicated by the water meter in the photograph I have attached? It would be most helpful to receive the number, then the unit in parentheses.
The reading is 25.8 (gal)
